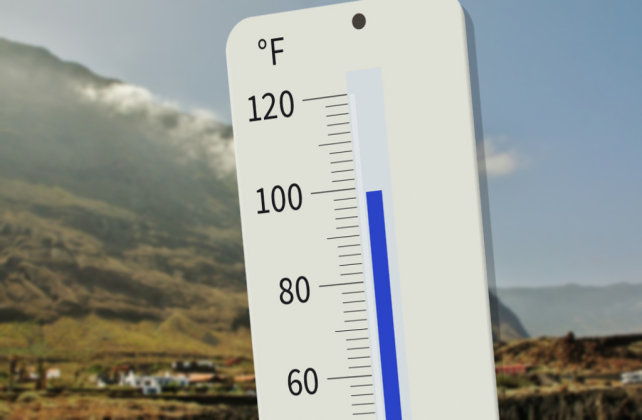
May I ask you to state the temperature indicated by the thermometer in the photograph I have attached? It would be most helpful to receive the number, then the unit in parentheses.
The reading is 99 (°F)
